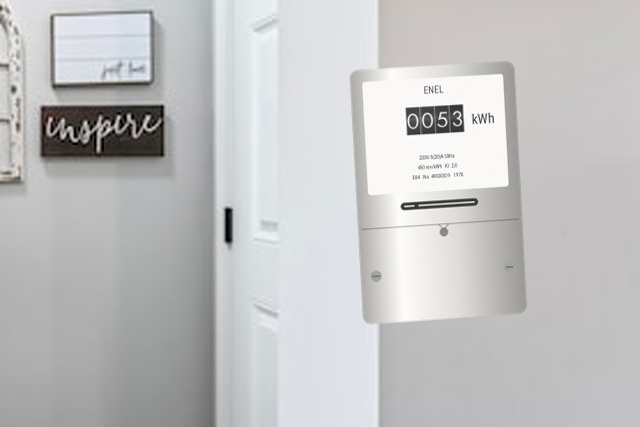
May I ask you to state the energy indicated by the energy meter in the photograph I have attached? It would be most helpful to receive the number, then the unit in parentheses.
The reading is 53 (kWh)
